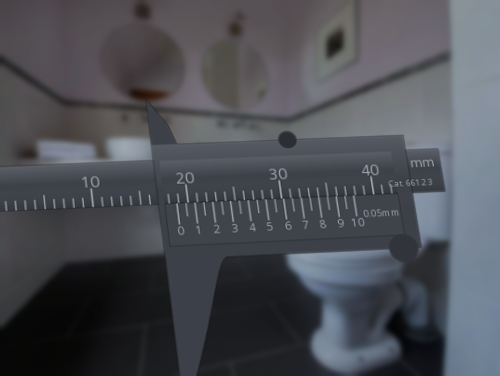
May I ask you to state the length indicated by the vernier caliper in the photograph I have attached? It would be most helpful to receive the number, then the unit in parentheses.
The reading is 18.8 (mm)
